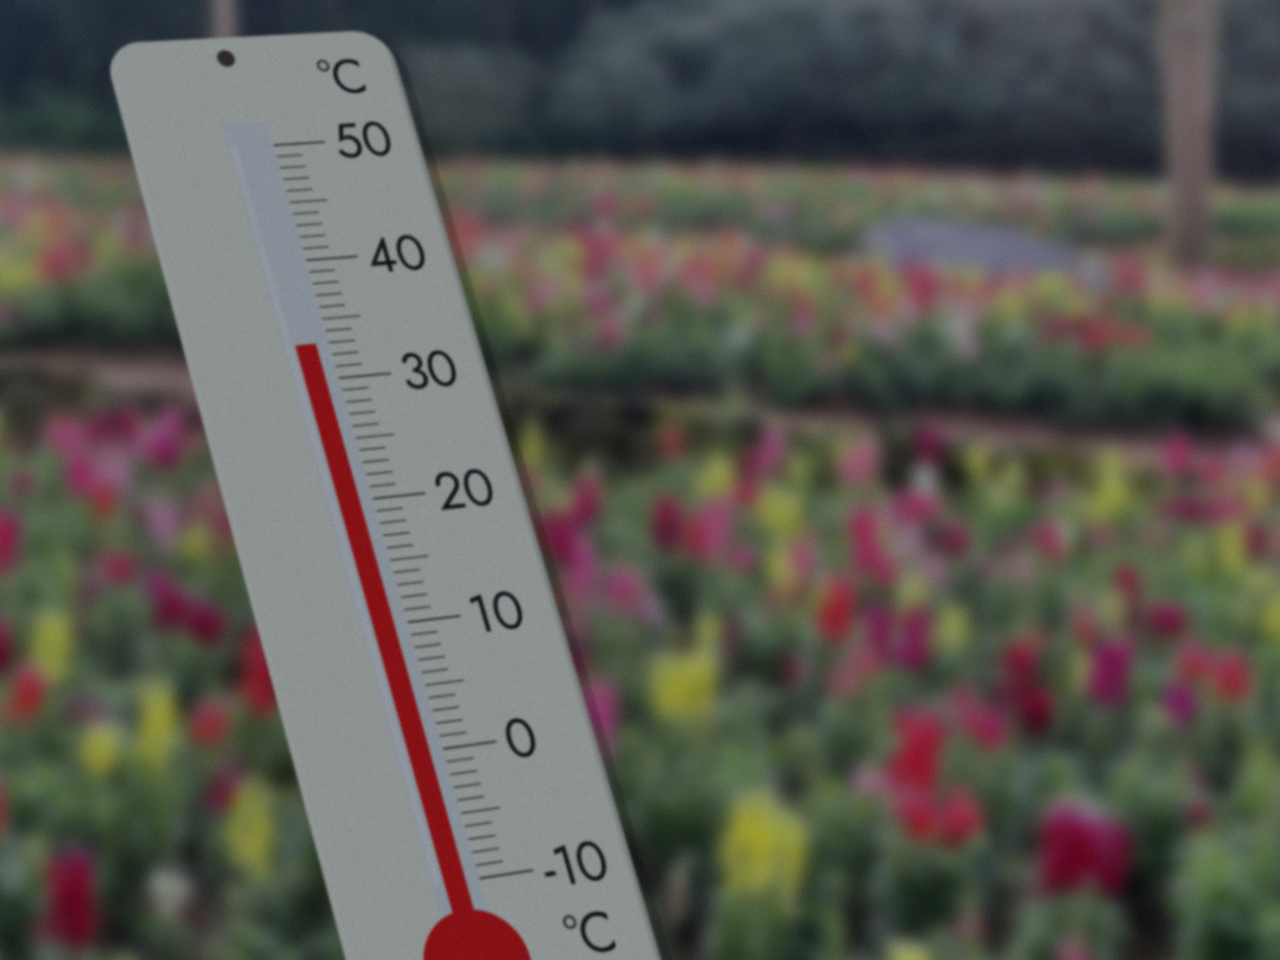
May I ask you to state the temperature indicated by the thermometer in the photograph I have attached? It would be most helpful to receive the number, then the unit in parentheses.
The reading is 33 (°C)
